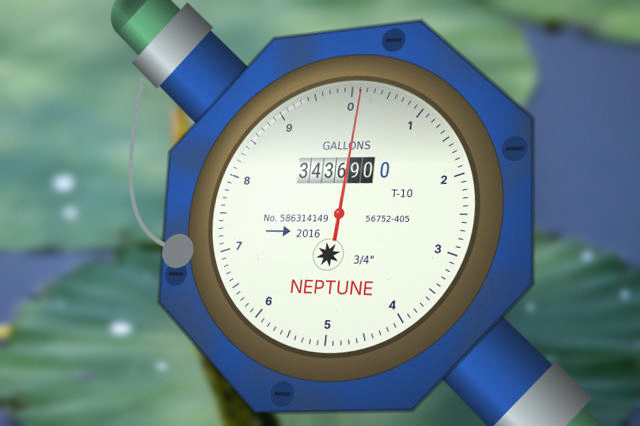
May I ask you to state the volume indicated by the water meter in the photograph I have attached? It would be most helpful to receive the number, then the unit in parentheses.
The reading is 3436900.1 (gal)
